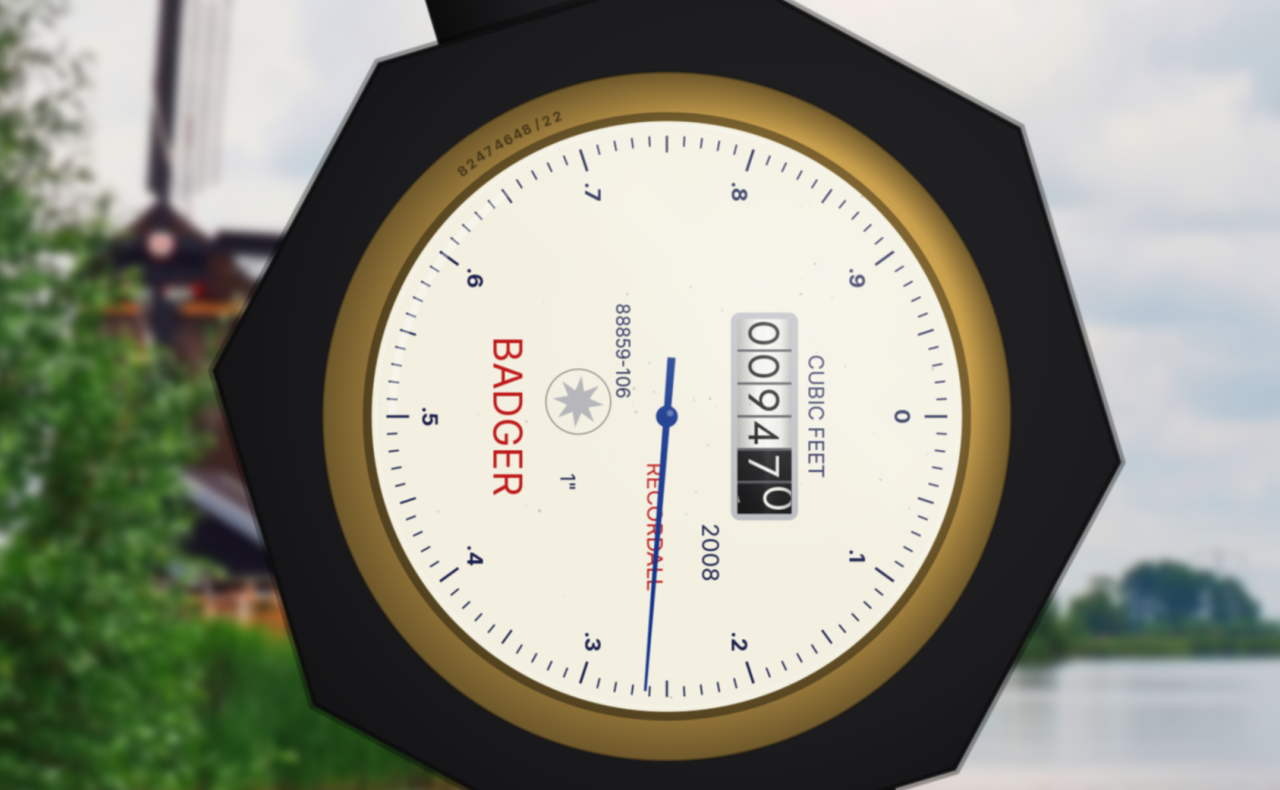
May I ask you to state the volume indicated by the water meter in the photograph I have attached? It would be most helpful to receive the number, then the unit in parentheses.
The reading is 9470.26 (ft³)
